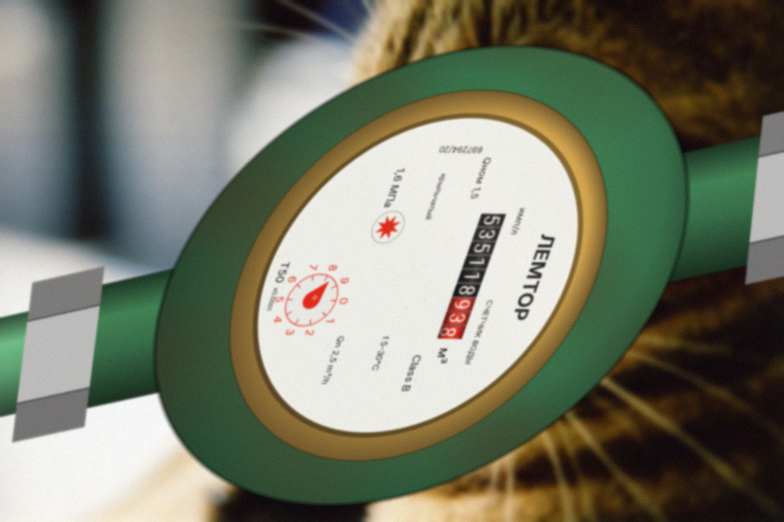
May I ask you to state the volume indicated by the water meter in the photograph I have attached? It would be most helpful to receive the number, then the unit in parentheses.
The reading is 535118.9378 (m³)
